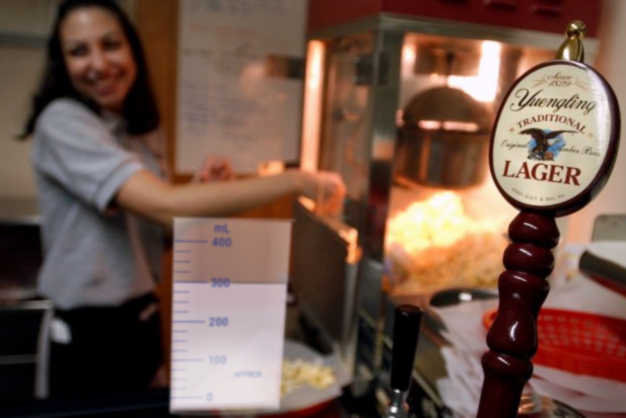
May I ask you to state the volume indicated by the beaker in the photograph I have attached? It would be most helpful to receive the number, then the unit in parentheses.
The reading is 300 (mL)
